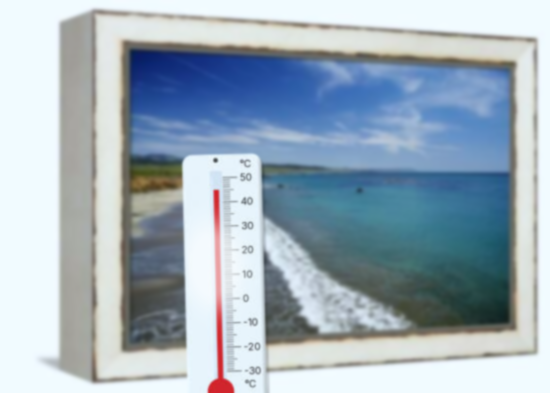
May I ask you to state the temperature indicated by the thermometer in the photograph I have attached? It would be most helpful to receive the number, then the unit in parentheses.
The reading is 45 (°C)
